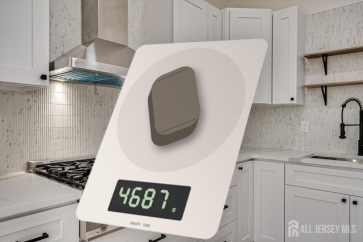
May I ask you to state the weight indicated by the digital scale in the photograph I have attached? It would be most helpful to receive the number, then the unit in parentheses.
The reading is 4687 (g)
